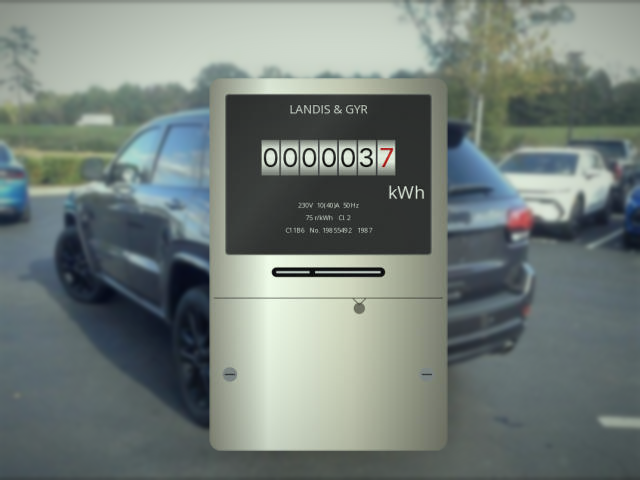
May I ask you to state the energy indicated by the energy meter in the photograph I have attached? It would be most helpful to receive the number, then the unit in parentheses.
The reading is 3.7 (kWh)
